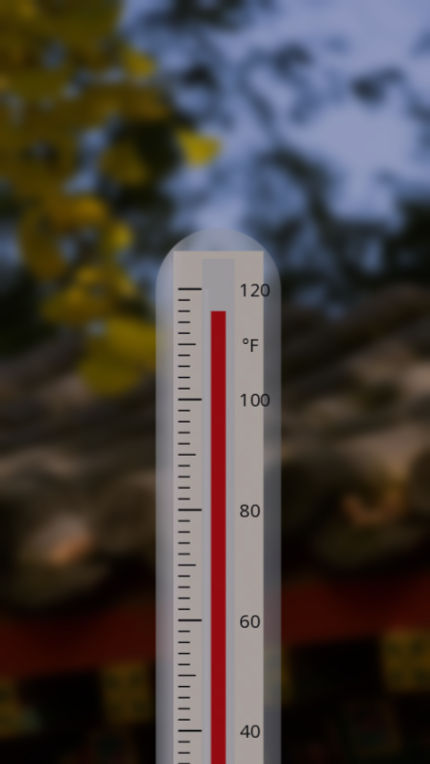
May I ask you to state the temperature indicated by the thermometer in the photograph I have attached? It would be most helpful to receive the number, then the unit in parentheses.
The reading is 116 (°F)
